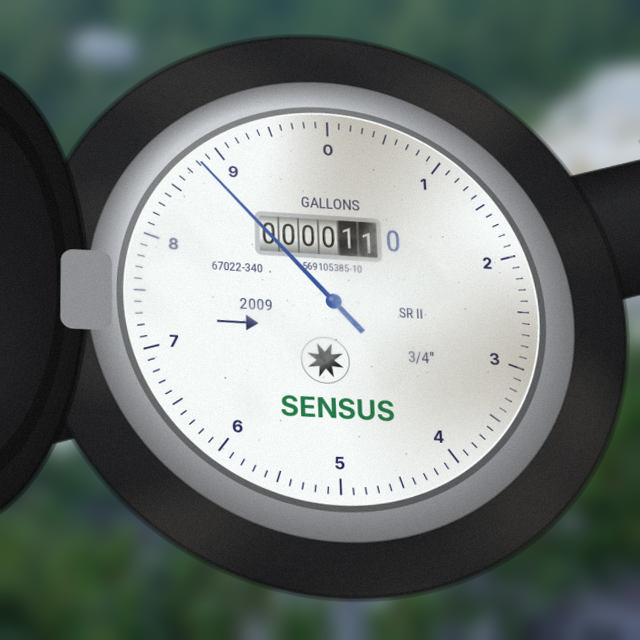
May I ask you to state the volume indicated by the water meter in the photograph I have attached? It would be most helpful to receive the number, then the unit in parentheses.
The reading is 108.8 (gal)
